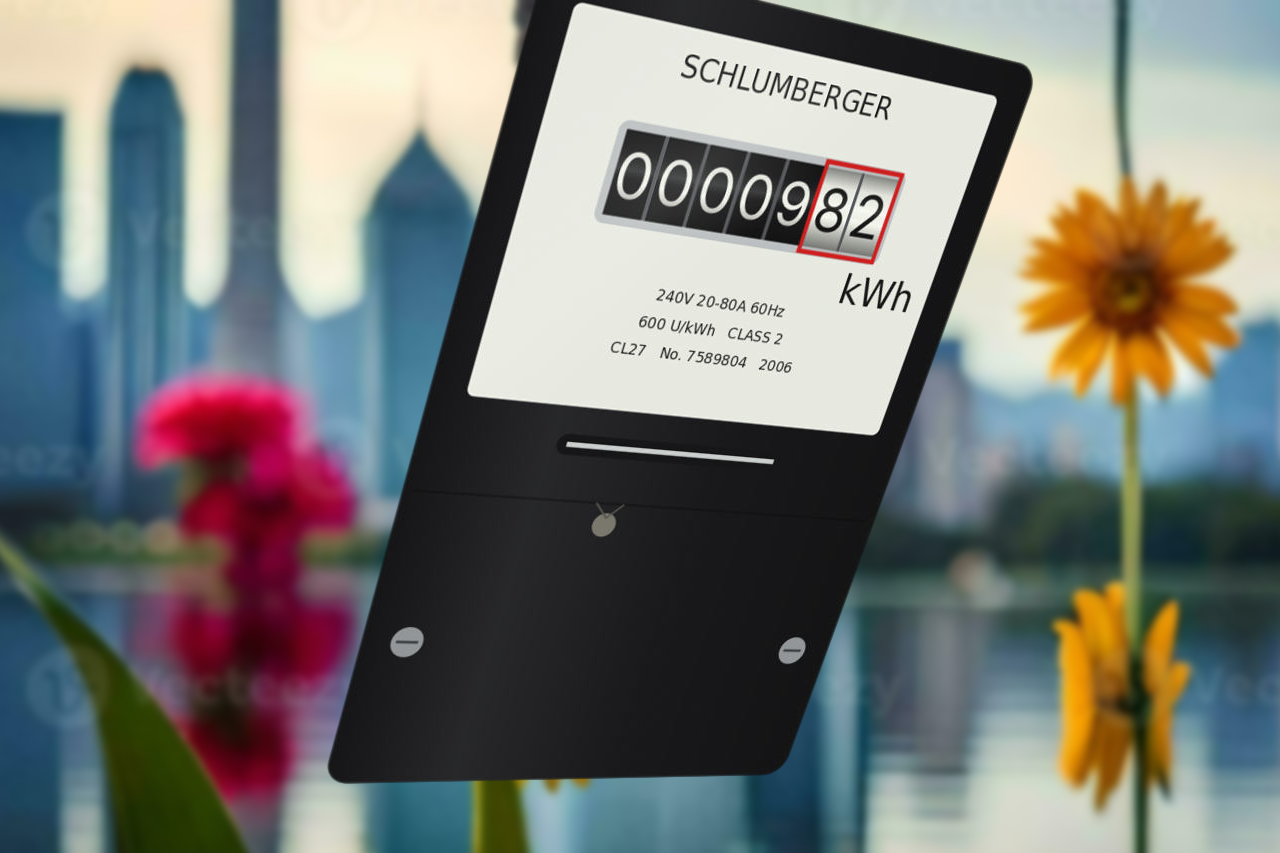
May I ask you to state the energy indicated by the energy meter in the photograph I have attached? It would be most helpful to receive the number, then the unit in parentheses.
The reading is 9.82 (kWh)
